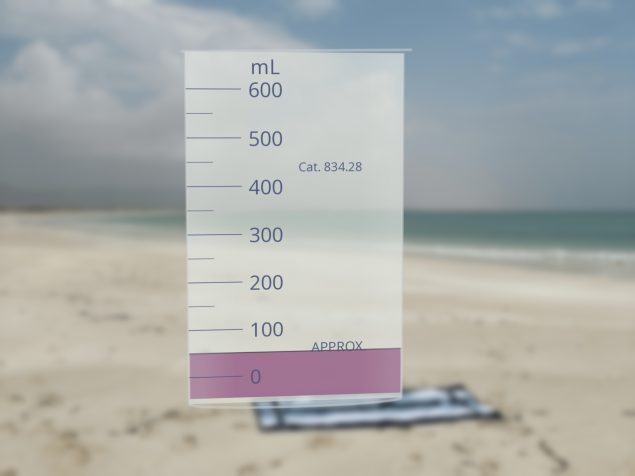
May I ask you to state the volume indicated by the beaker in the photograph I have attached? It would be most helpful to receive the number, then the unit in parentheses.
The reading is 50 (mL)
